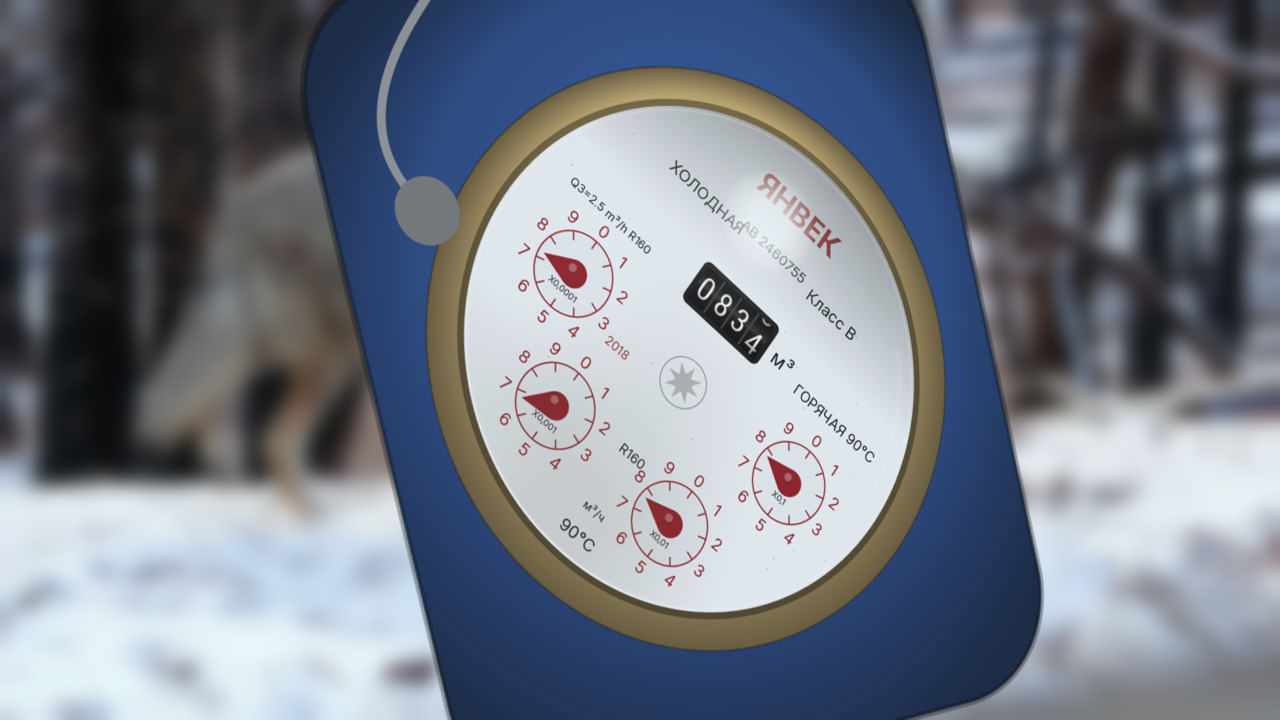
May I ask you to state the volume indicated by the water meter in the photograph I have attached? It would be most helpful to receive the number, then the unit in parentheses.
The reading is 833.7767 (m³)
